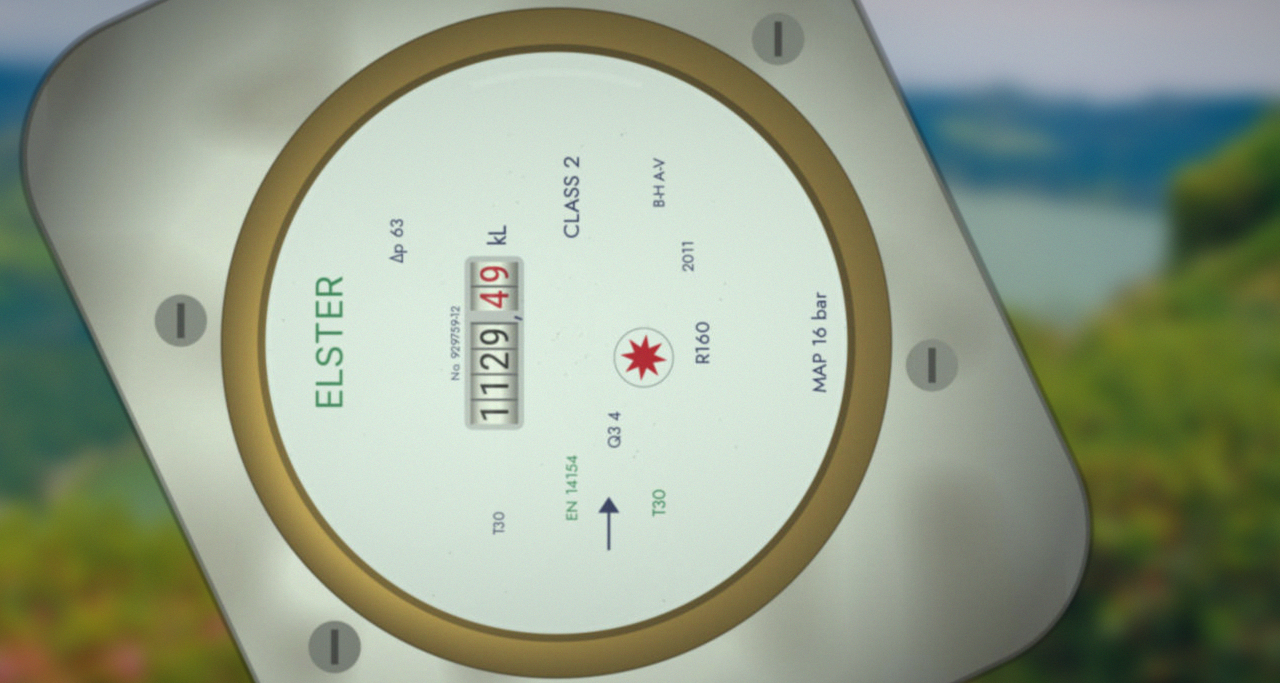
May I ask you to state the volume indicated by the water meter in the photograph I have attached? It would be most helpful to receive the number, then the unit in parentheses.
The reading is 1129.49 (kL)
